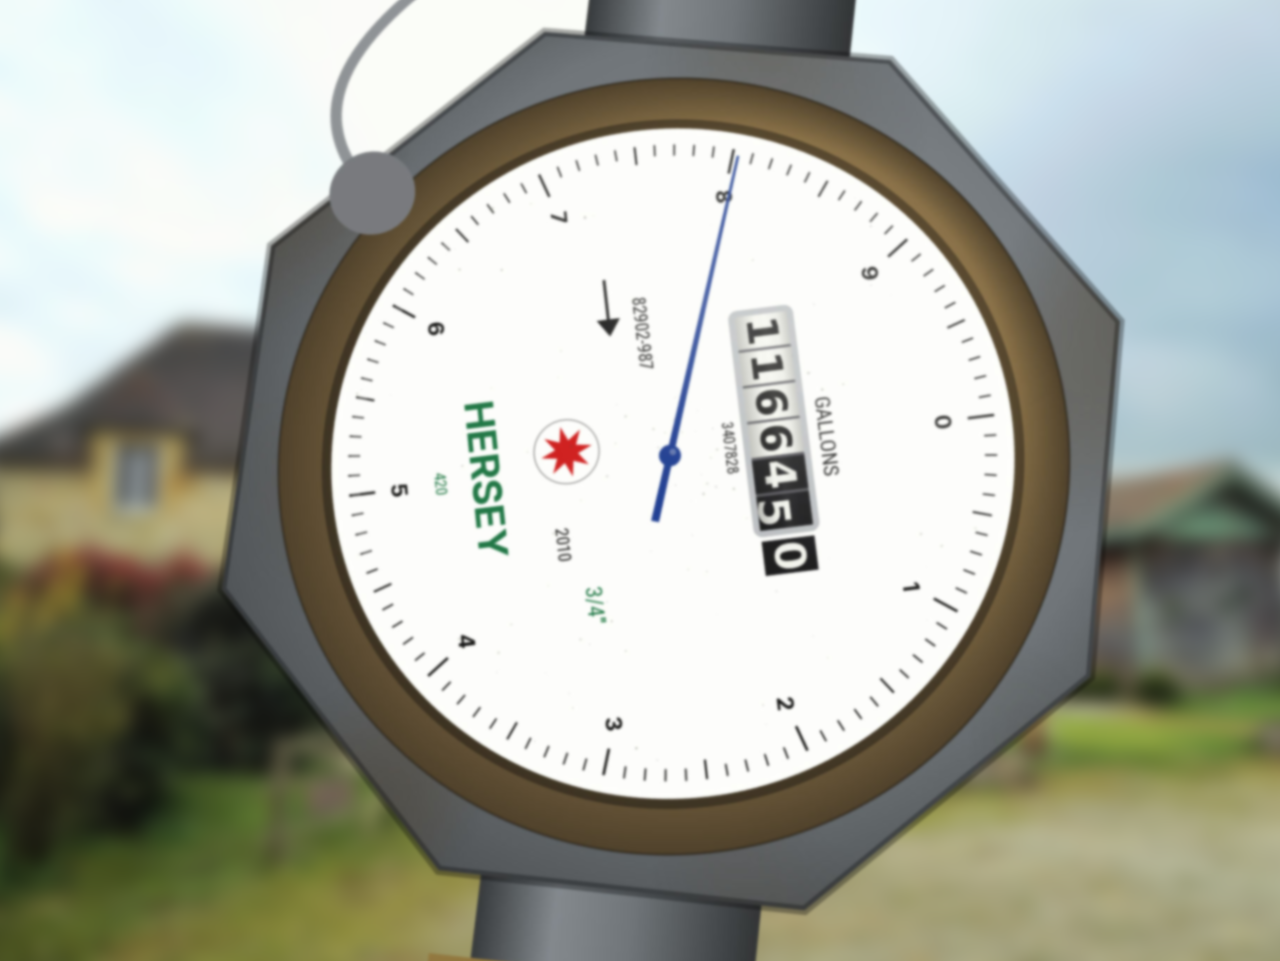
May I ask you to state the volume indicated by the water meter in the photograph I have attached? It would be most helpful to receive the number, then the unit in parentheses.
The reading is 1166448.0 (gal)
